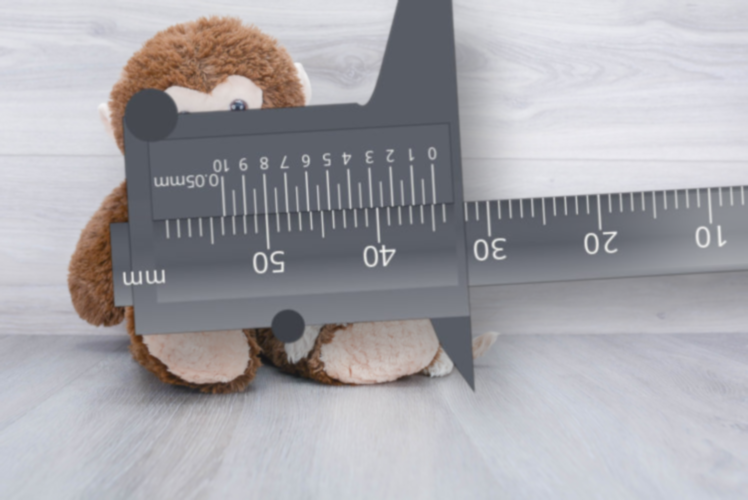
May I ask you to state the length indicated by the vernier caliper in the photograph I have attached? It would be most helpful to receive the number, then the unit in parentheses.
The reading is 34.8 (mm)
